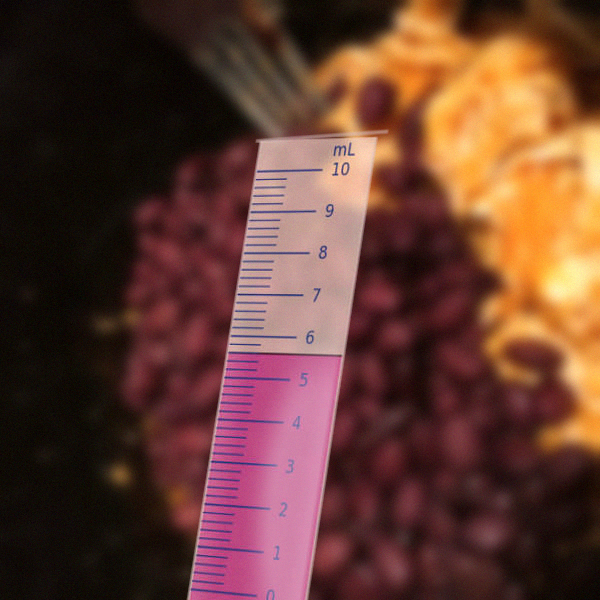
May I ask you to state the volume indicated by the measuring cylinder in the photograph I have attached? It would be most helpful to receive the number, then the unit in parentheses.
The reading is 5.6 (mL)
